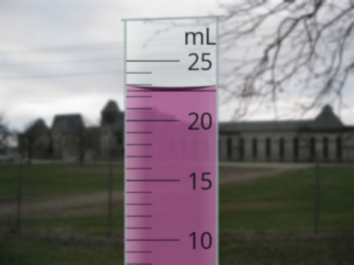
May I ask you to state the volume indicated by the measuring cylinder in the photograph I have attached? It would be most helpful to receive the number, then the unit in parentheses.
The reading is 22.5 (mL)
